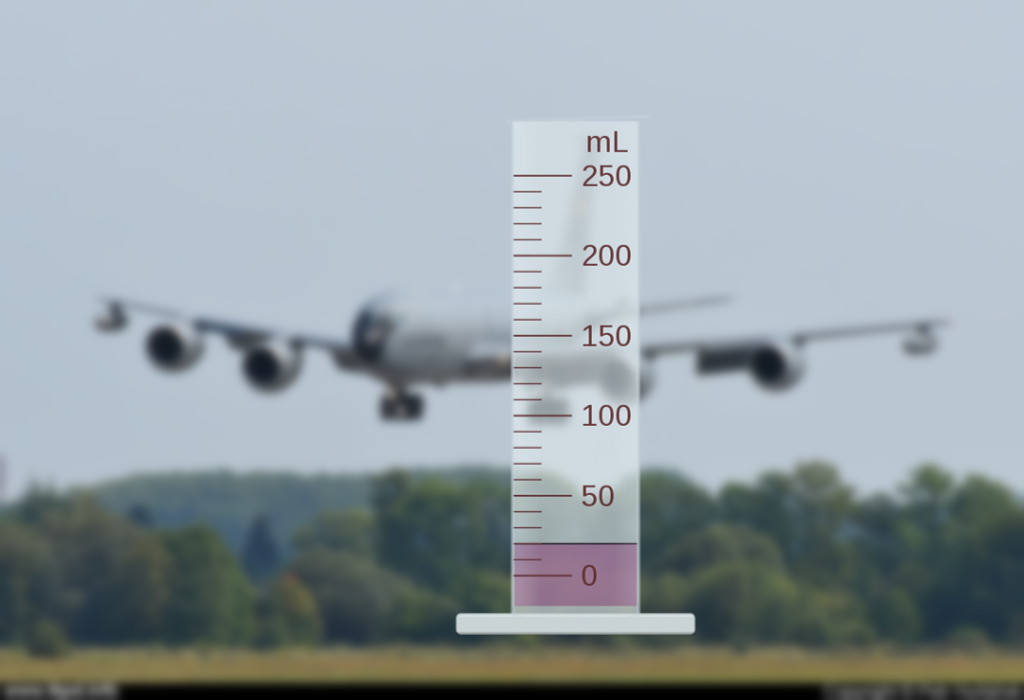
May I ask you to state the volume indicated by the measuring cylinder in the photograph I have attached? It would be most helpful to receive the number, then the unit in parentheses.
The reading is 20 (mL)
